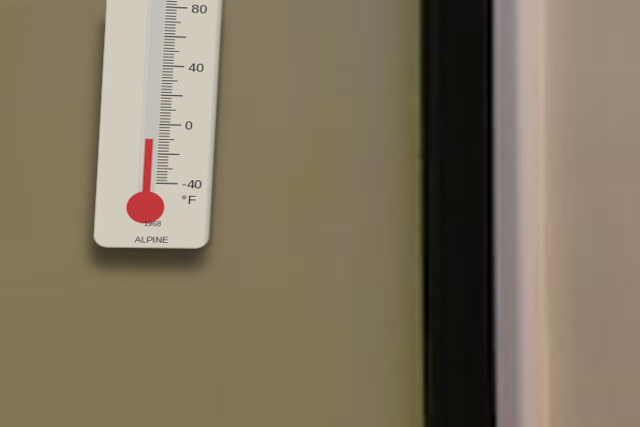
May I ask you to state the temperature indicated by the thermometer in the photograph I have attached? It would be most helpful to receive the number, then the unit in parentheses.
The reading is -10 (°F)
